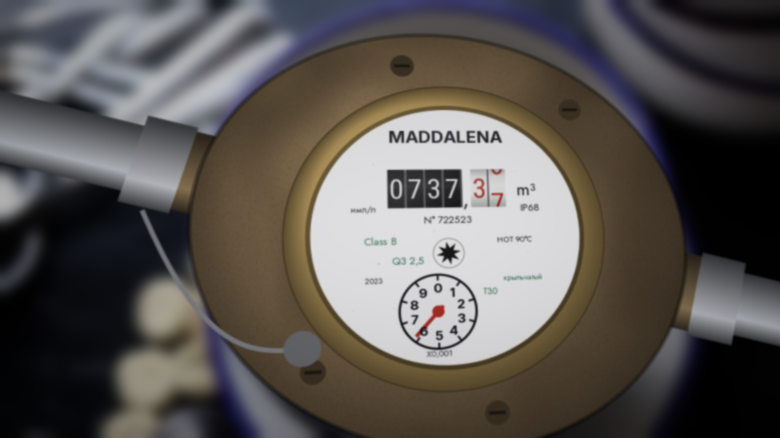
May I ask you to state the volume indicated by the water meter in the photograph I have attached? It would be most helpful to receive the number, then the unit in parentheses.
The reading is 737.366 (m³)
